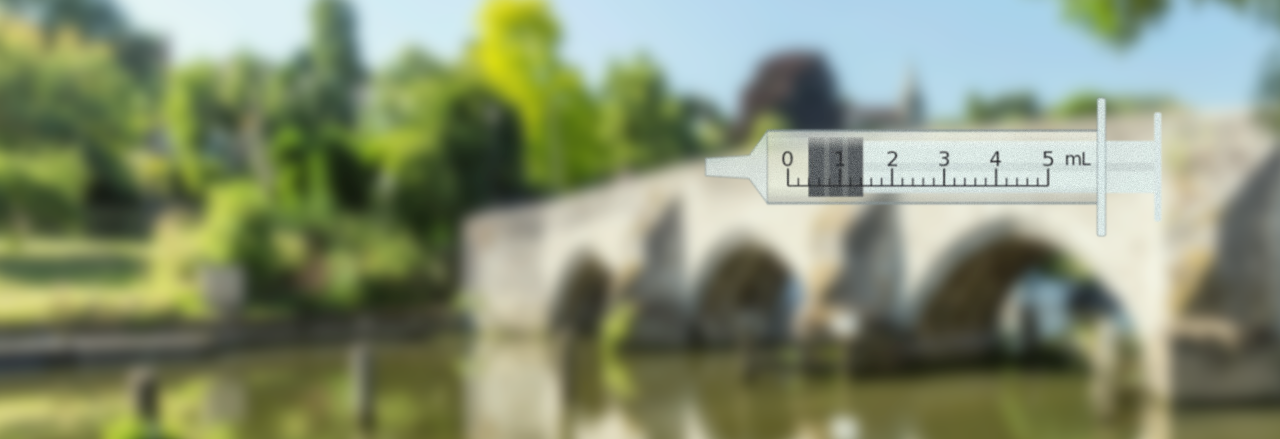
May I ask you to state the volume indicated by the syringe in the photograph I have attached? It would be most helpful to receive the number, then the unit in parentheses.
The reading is 0.4 (mL)
